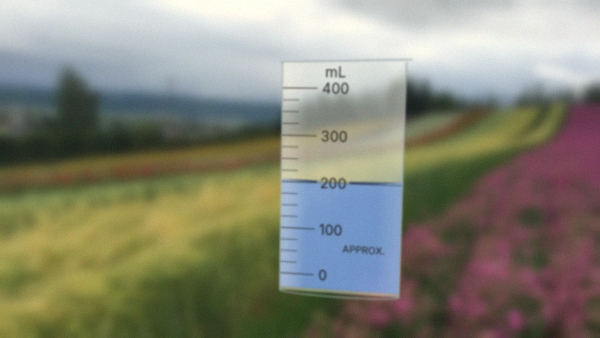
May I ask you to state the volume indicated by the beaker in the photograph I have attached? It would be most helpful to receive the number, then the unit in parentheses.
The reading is 200 (mL)
